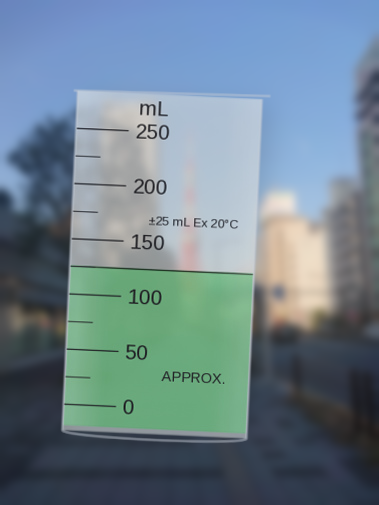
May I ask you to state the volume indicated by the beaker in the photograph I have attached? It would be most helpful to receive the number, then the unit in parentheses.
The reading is 125 (mL)
